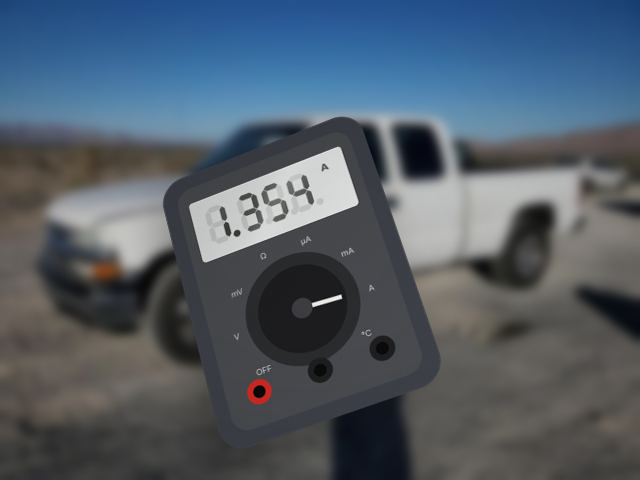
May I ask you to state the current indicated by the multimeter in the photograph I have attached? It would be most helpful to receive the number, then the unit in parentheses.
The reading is 1.354 (A)
